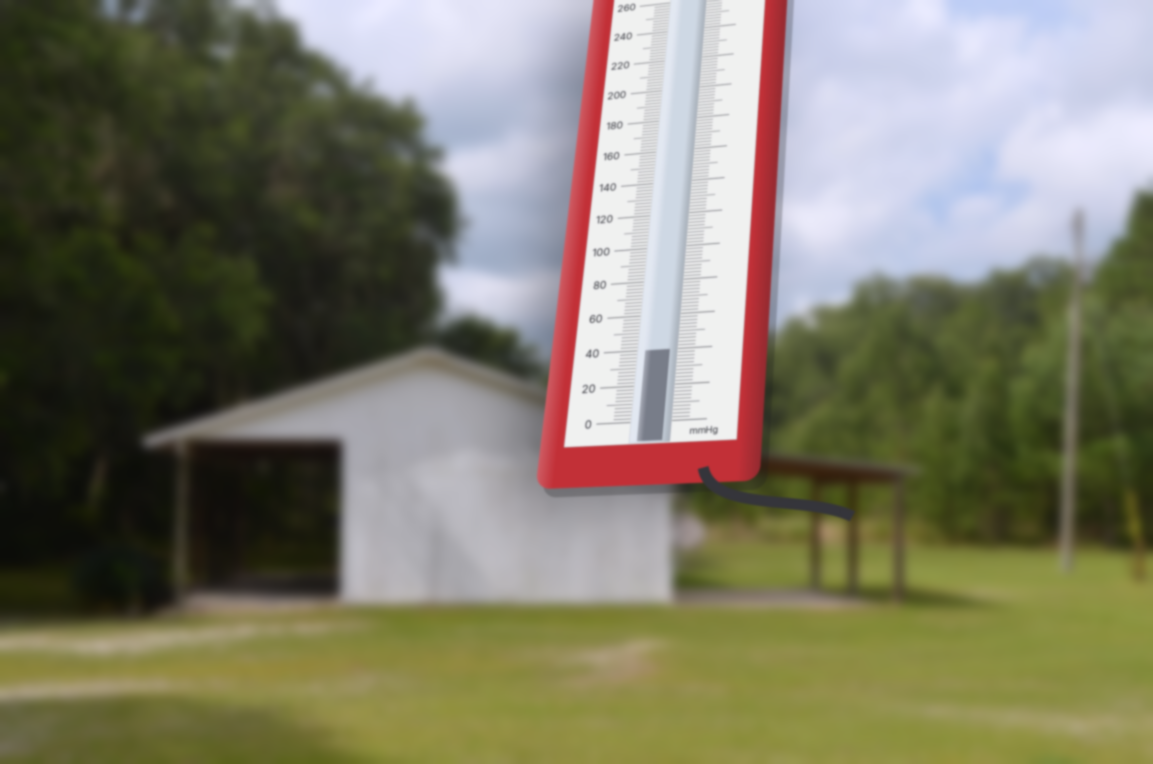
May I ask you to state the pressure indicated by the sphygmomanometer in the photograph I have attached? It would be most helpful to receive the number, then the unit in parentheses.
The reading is 40 (mmHg)
